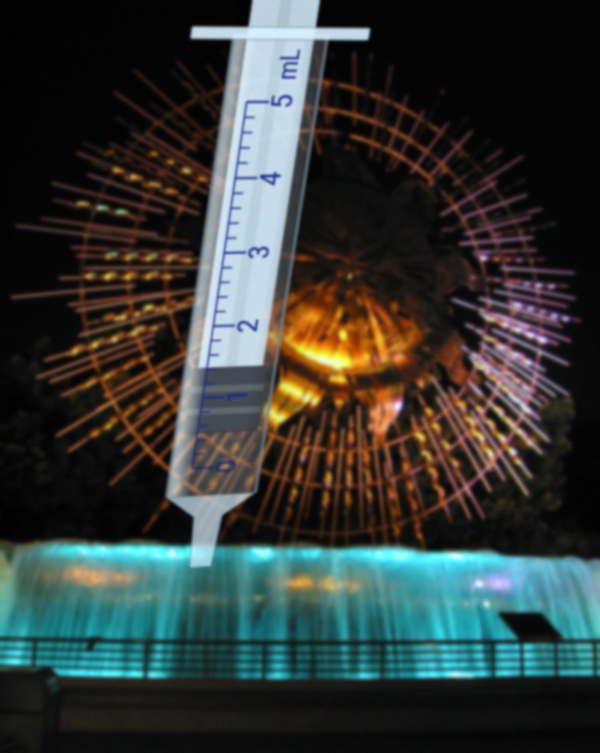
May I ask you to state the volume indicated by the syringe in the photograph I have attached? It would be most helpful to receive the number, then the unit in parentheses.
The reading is 0.5 (mL)
